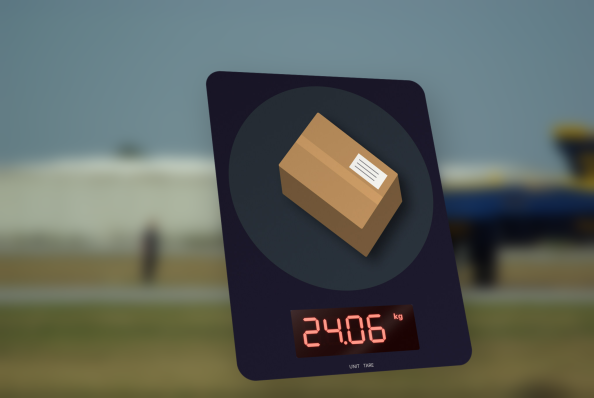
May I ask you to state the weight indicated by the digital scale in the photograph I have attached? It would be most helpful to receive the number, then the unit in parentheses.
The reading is 24.06 (kg)
